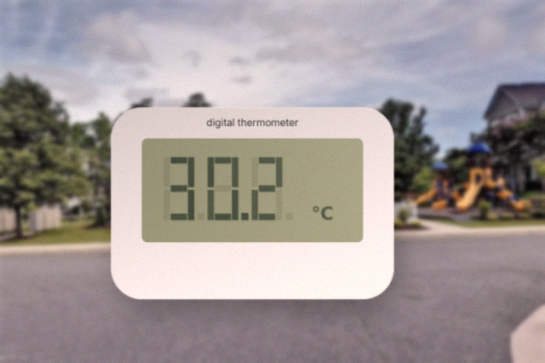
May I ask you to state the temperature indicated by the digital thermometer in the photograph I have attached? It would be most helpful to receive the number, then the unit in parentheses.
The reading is 30.2 (°C)
